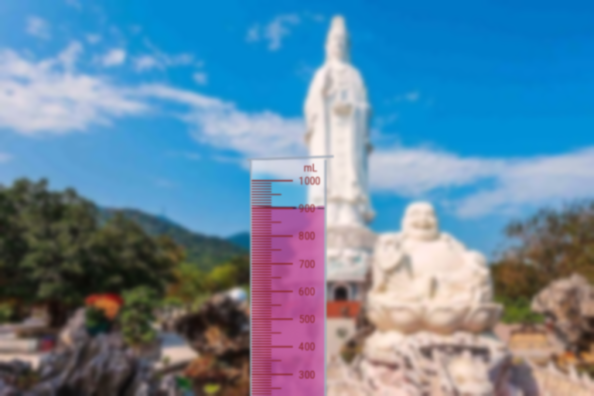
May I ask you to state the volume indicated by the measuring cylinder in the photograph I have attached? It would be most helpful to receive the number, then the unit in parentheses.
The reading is 900 (mL)
